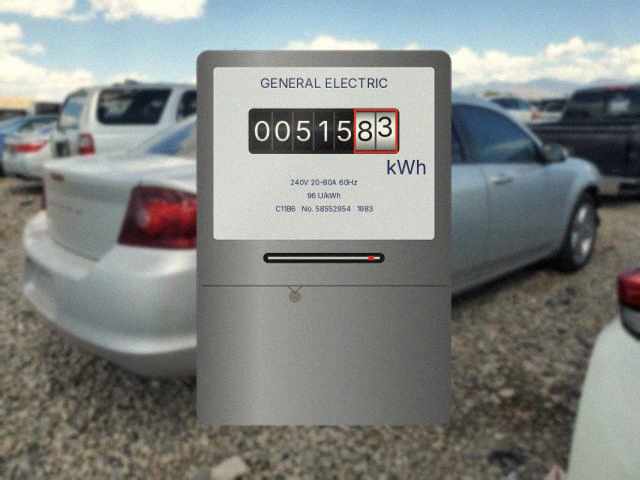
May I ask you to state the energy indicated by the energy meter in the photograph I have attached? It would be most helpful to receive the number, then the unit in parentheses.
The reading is 515.83 (kWh)
